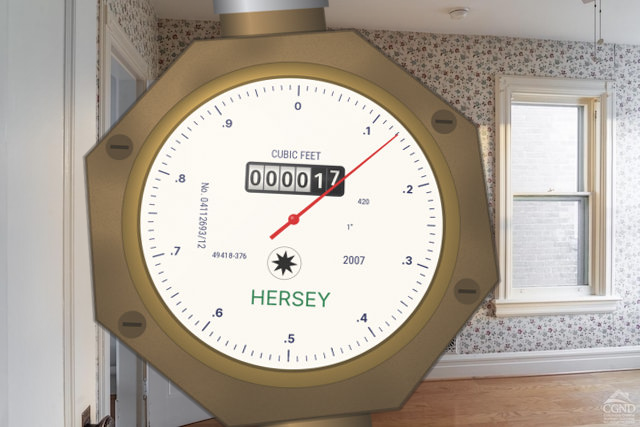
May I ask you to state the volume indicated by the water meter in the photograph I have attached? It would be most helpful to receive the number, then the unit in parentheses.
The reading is 17.13 (ft³)
